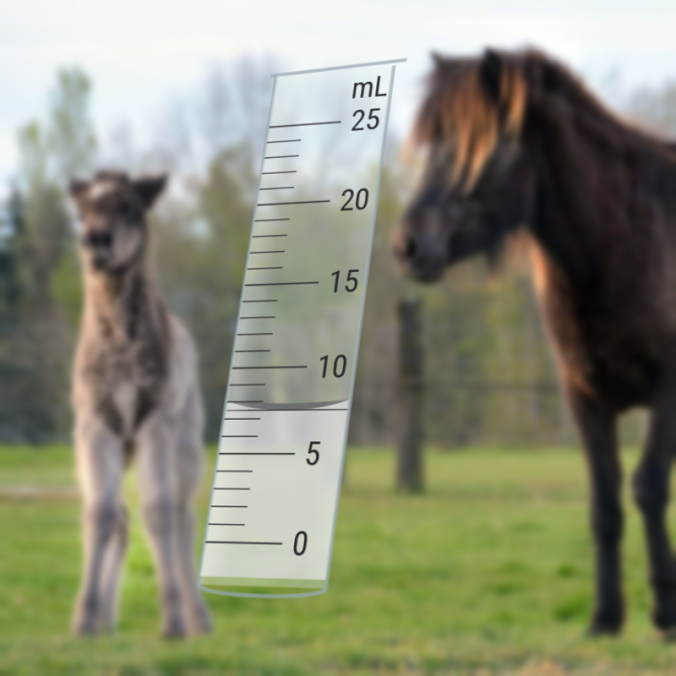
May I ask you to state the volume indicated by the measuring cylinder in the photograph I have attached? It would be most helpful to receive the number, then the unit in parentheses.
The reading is 7.5 (mL)
